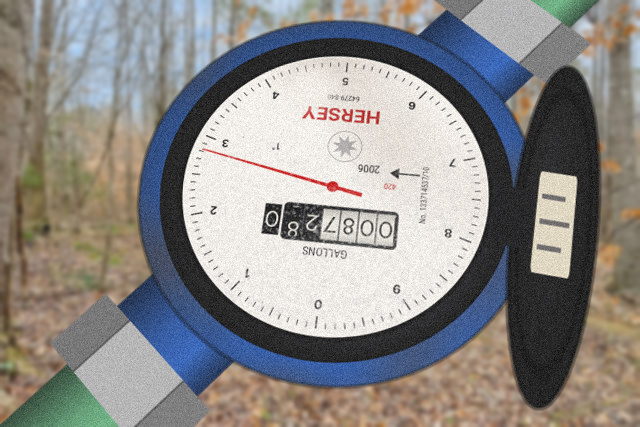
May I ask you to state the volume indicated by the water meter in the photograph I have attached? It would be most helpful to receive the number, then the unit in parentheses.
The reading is 87282.8 (gal)
